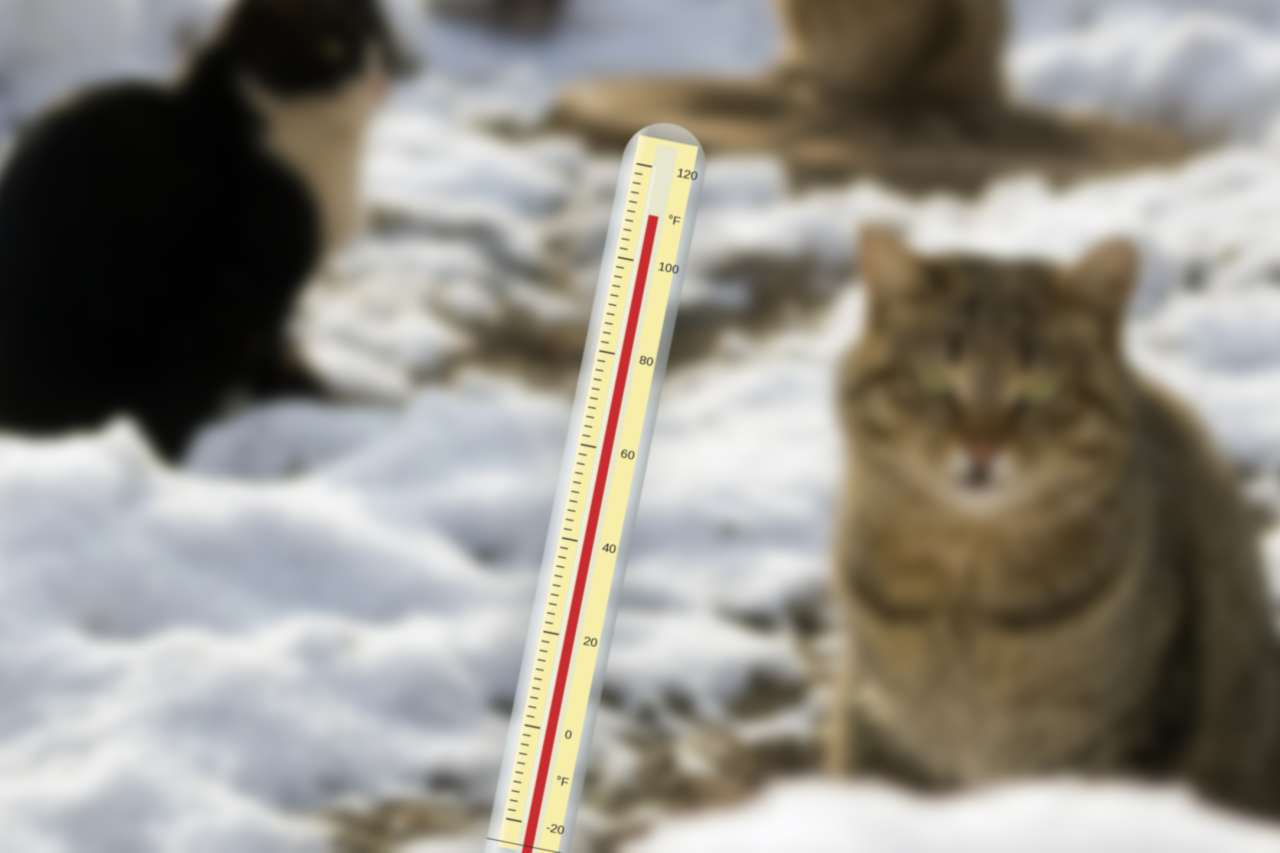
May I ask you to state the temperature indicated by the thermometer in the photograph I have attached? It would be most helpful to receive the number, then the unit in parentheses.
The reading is 110 (°F)
